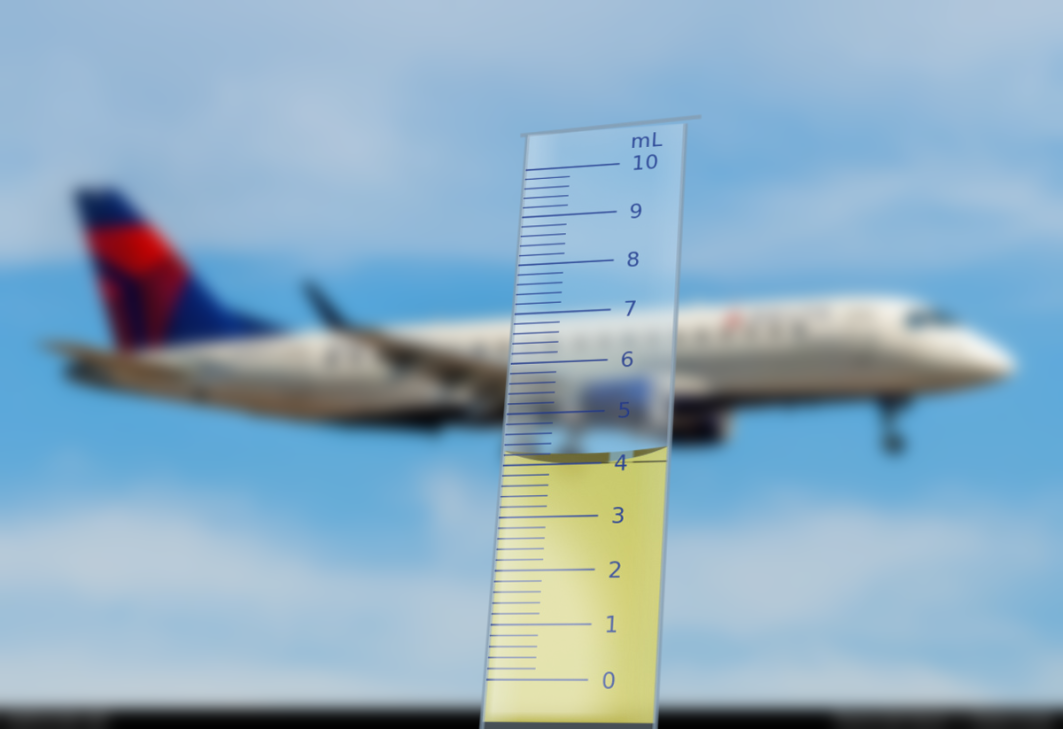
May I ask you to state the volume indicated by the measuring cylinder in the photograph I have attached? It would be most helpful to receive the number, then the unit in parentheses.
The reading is 4 (mL)
